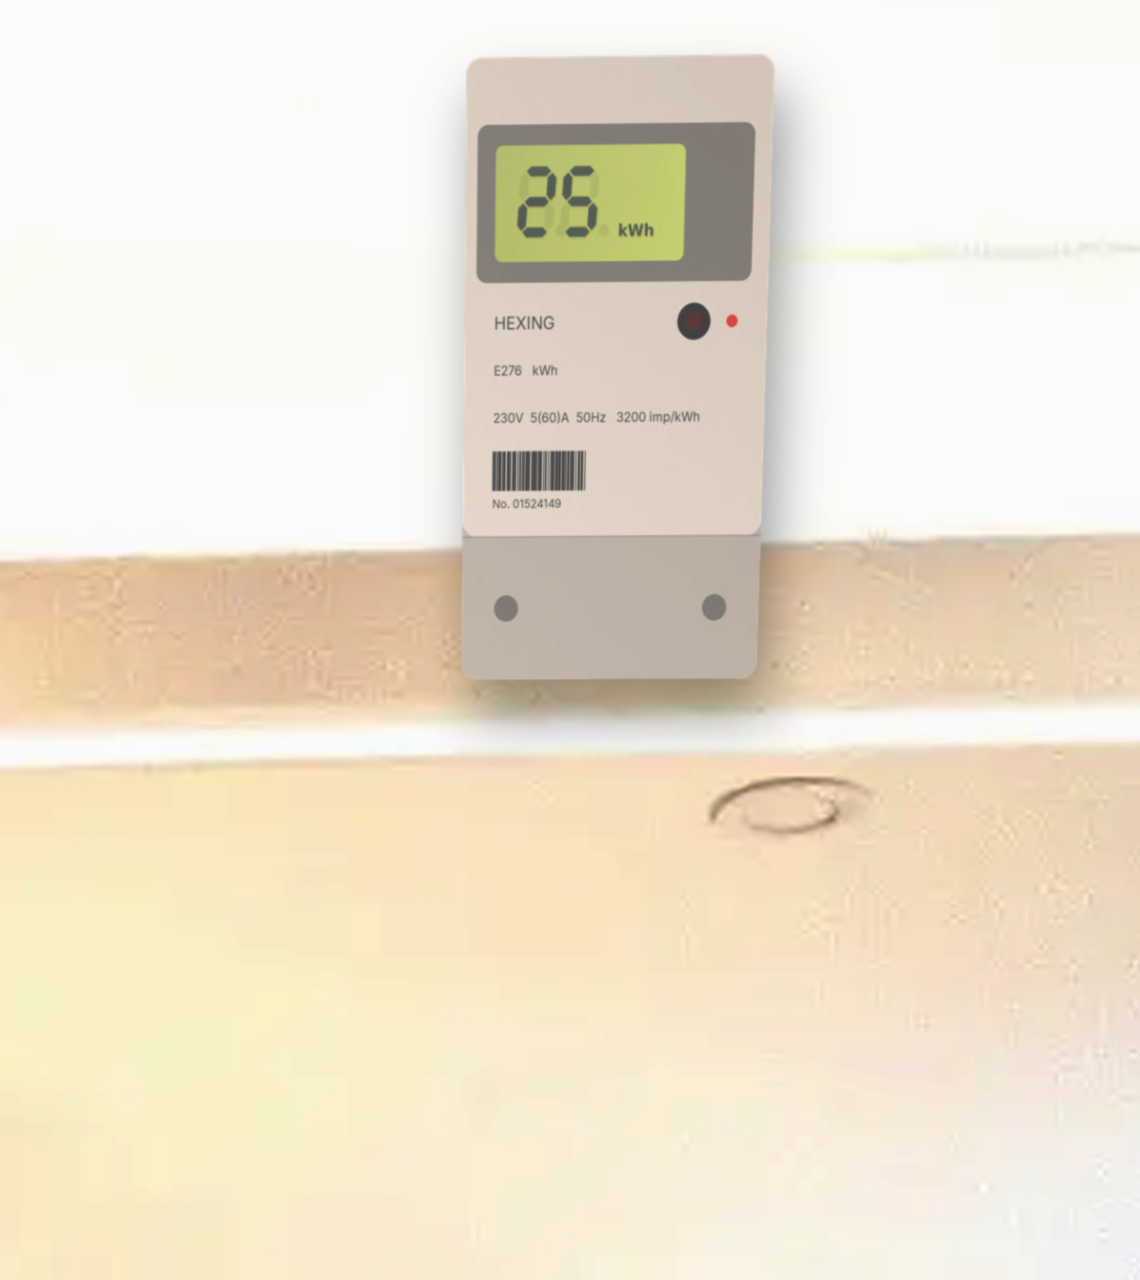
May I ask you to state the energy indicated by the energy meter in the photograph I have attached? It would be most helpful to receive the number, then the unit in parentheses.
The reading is 25 (kWh)
